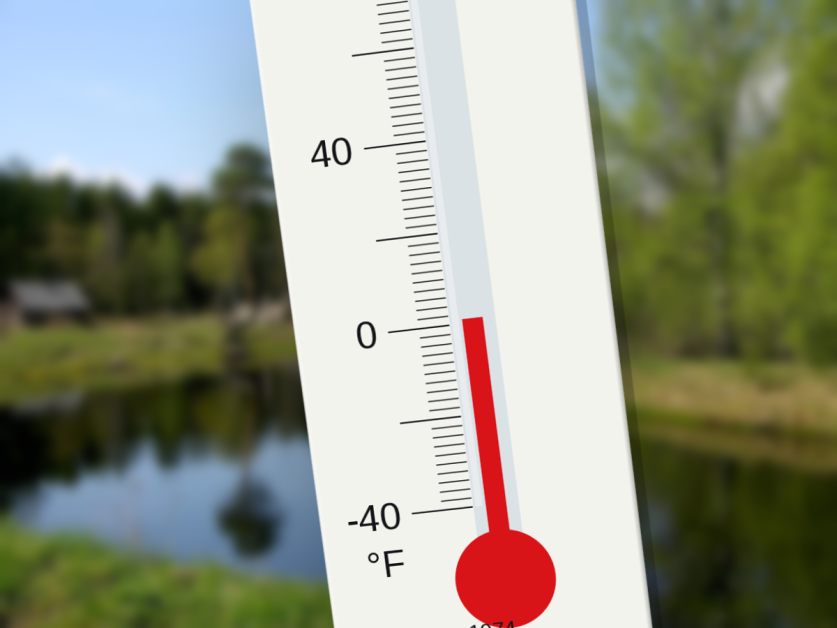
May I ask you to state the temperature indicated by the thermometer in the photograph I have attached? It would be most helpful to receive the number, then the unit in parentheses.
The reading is 1 (°F)
